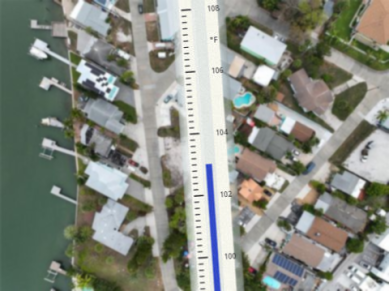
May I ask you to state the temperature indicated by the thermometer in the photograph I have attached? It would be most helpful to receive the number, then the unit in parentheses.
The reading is 103 (°F)
